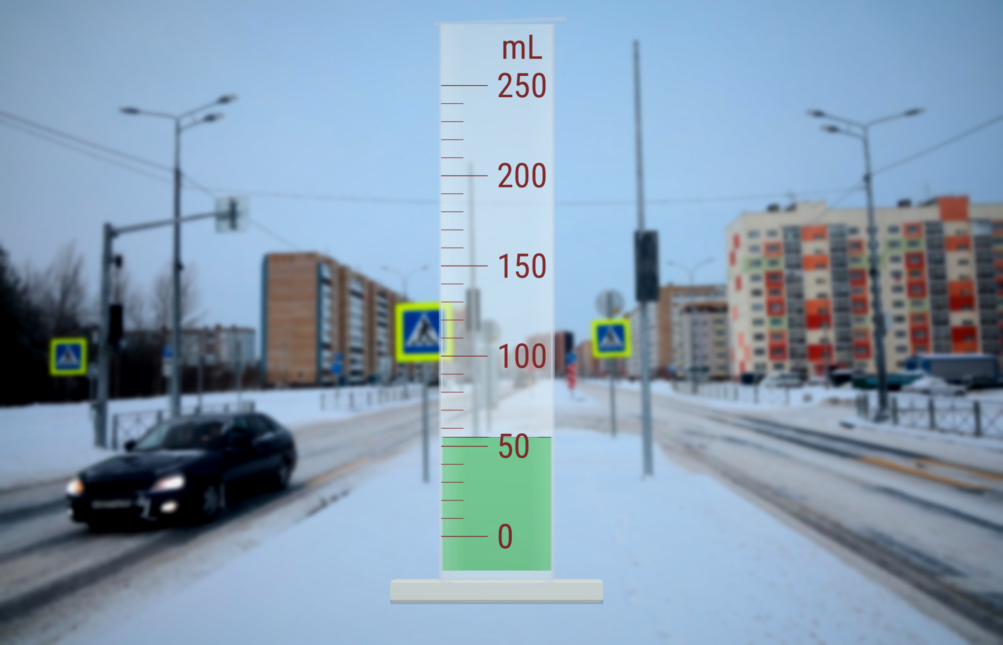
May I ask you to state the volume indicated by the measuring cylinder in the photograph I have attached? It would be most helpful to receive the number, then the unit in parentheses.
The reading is 55 (mL)
